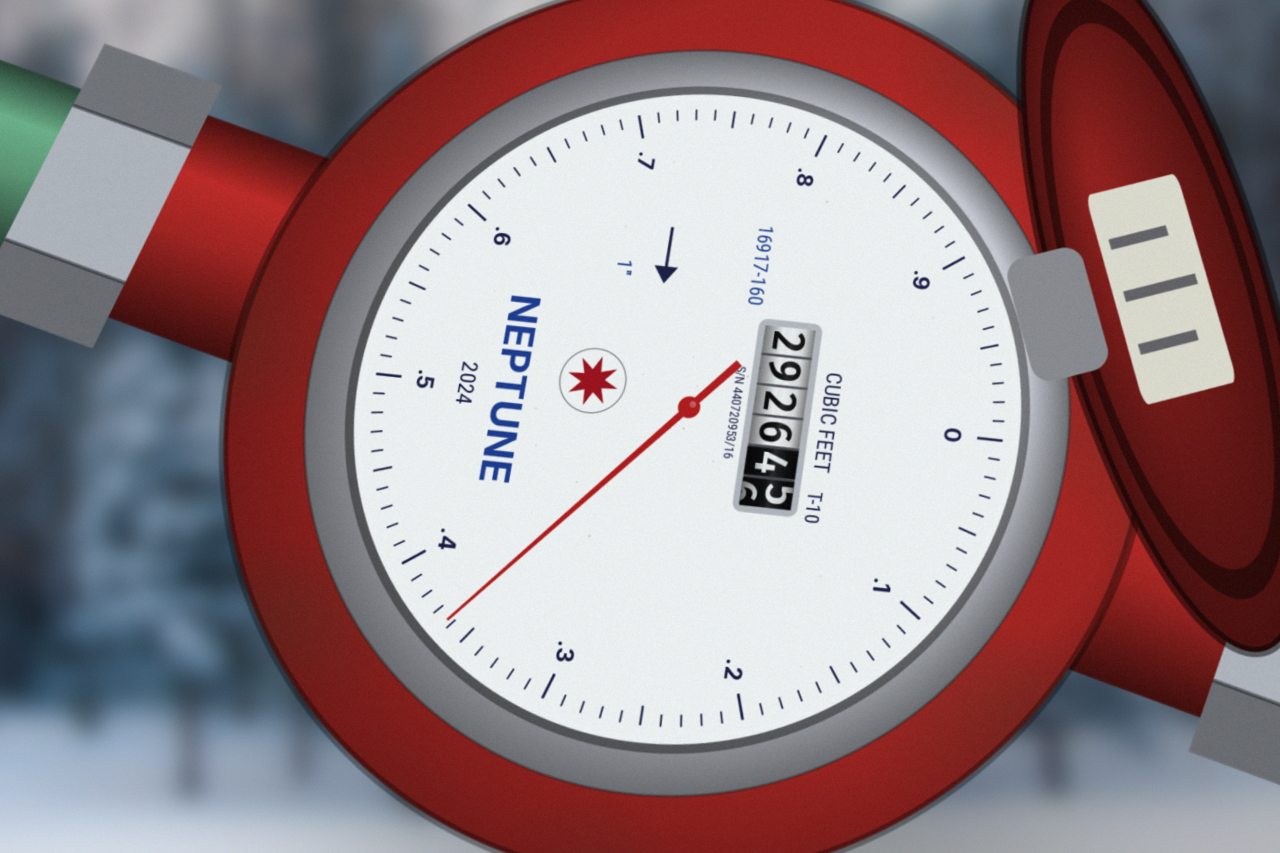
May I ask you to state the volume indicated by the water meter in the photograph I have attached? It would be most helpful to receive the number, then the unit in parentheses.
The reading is 292645.36 (ft³)
